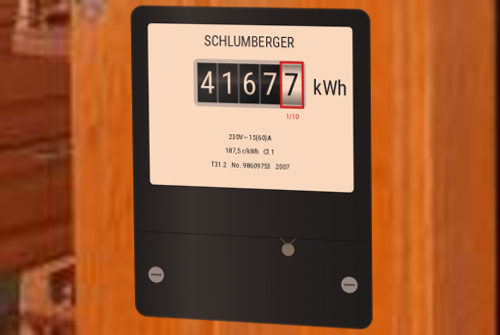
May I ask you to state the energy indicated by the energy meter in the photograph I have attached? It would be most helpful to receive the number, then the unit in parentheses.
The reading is 4167.7 (kWh)
